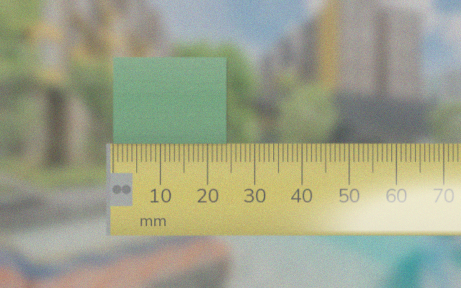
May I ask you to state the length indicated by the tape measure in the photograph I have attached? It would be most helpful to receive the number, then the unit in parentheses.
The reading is 24 (mm)
